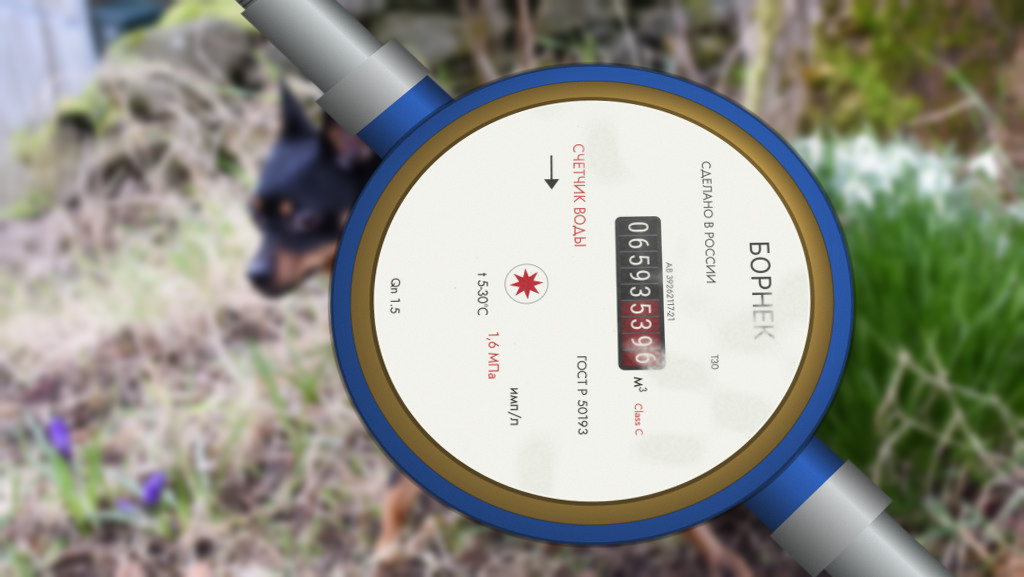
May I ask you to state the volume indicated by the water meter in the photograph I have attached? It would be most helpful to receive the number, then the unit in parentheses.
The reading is 6593.5396 (m³)
